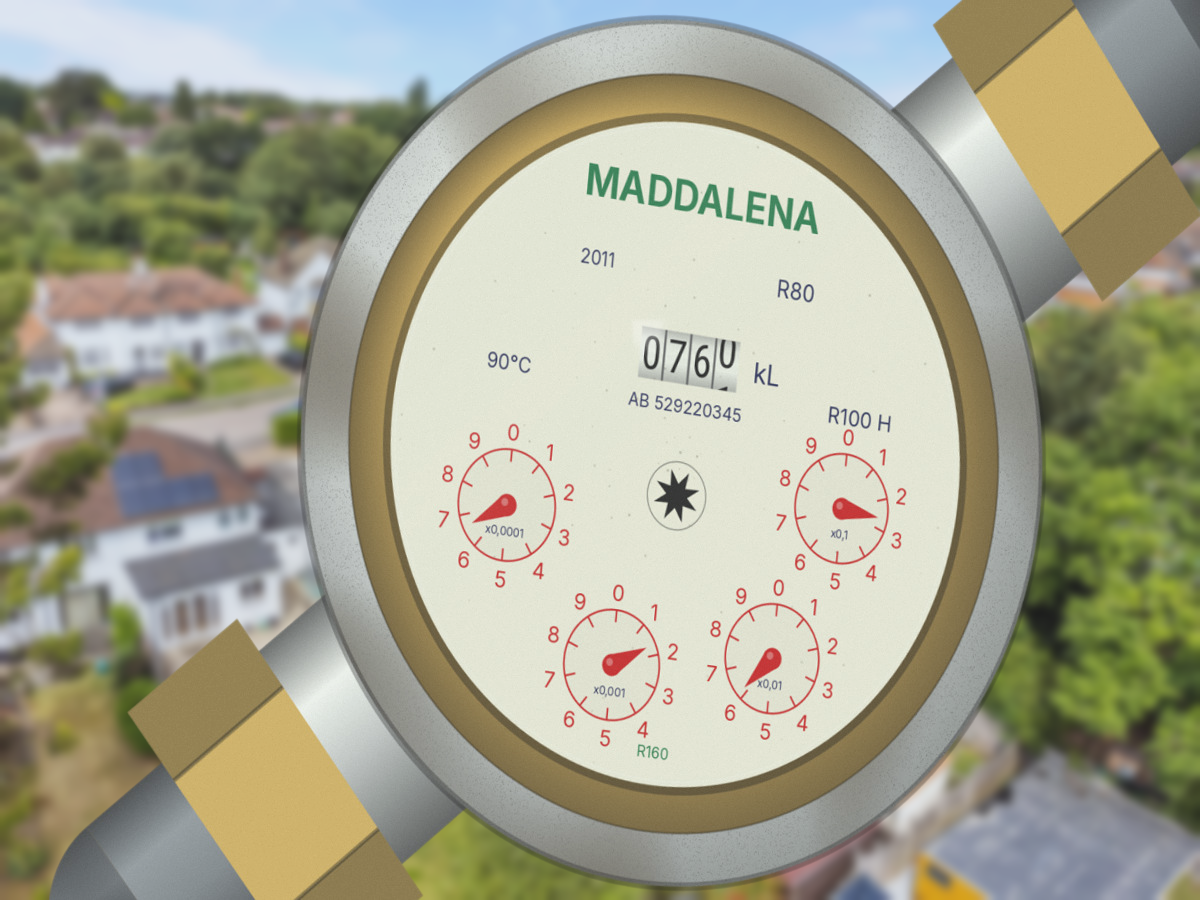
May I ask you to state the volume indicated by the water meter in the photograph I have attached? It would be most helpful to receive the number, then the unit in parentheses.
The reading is 760.2616 (kL)
